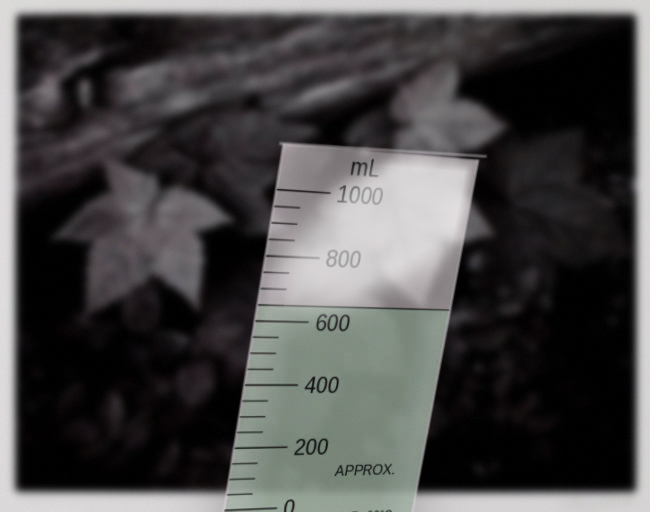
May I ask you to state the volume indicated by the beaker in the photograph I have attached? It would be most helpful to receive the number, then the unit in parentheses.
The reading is 650 (mL)
